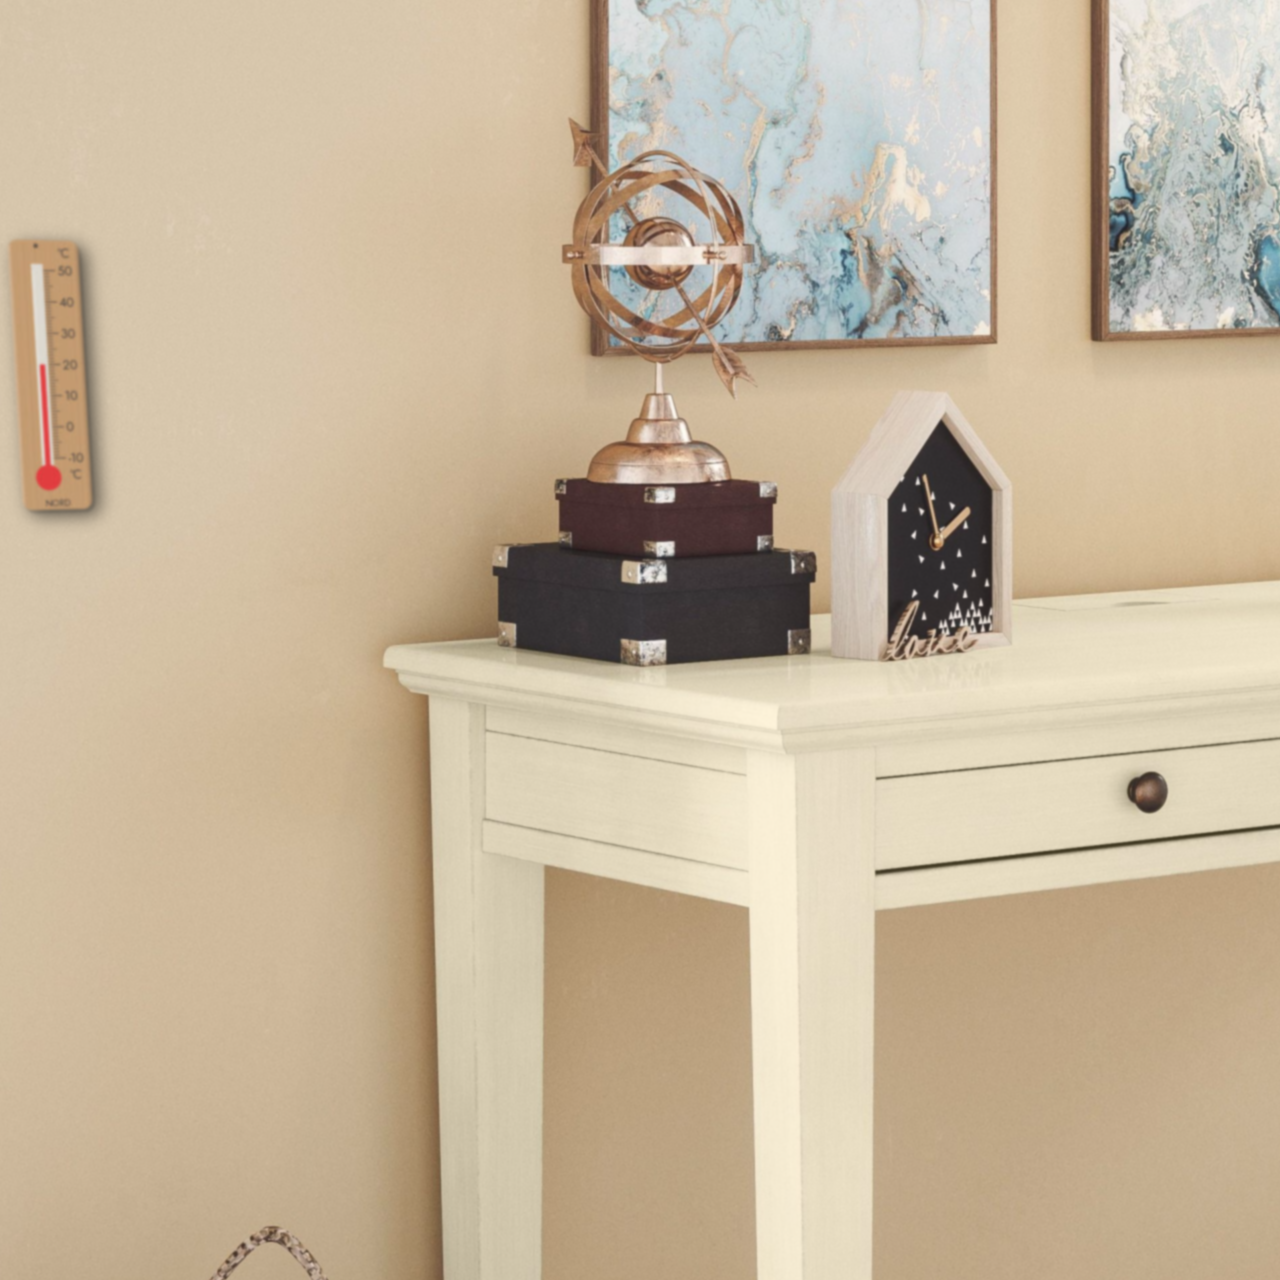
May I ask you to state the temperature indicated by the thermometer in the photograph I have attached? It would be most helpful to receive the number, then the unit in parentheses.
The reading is 20 (°C)
